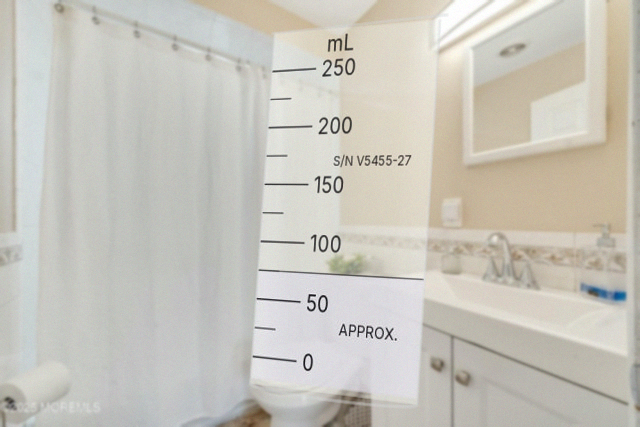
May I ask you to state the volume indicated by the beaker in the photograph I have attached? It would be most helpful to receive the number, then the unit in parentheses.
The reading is 75 (mL)
